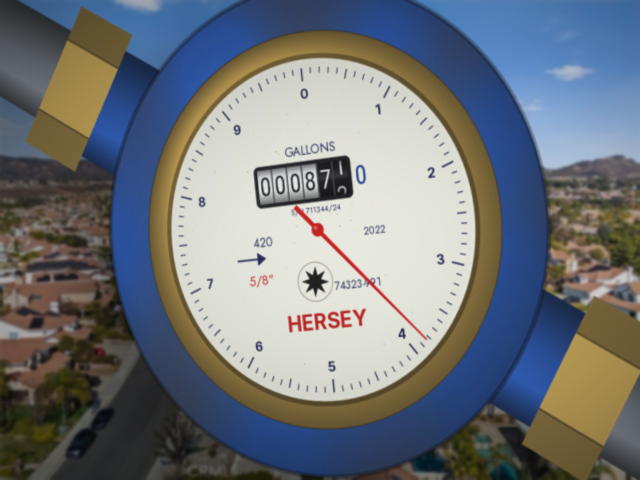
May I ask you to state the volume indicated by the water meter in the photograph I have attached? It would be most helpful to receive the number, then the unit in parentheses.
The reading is 8713.8 (gal)
